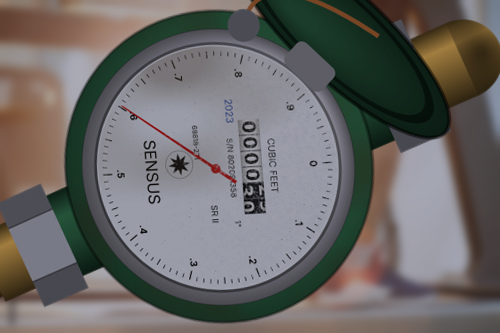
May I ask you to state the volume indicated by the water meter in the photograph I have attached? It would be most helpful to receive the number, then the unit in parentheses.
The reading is 29.60 (ft³)
